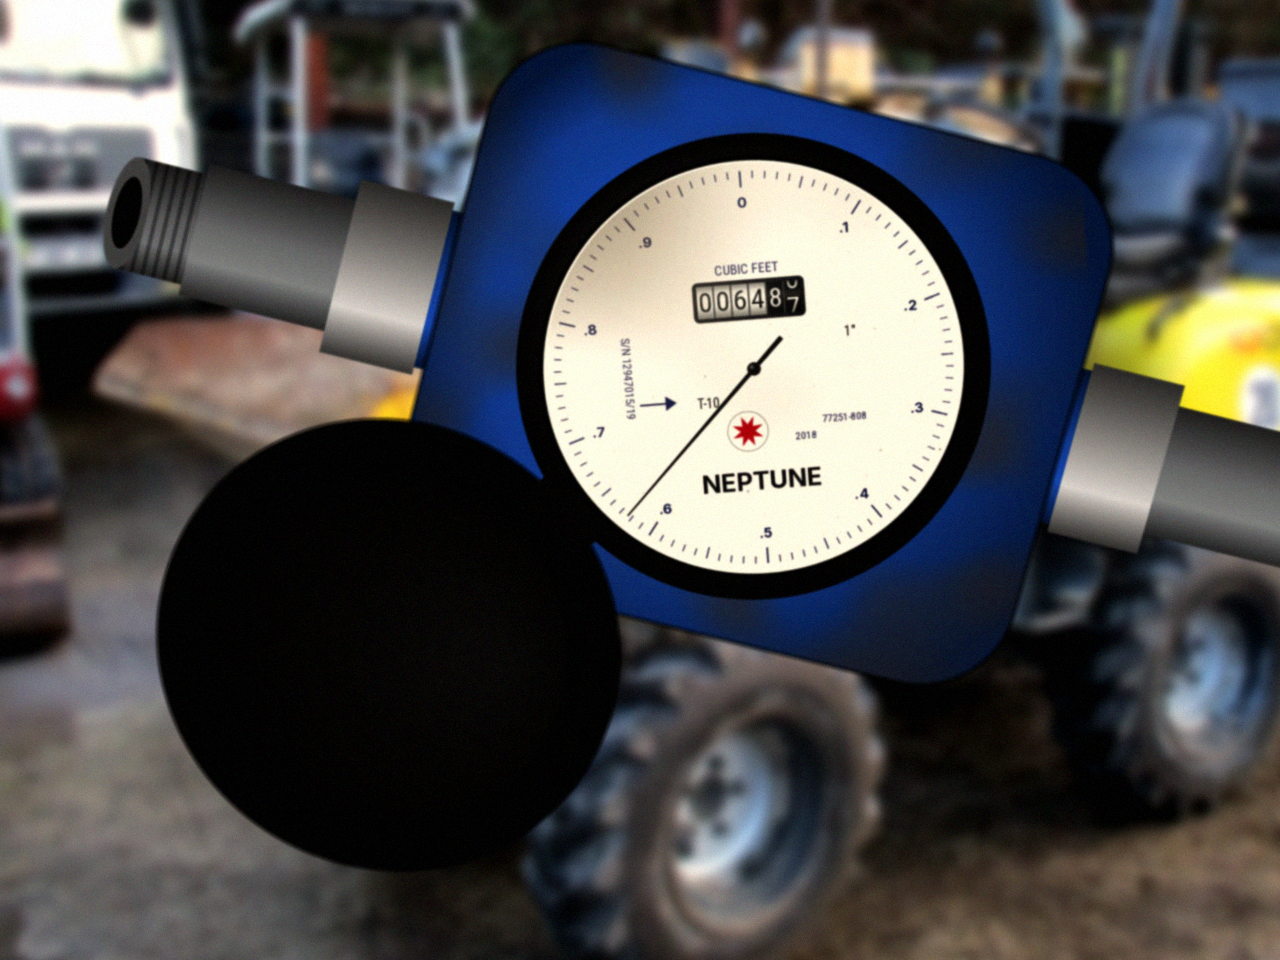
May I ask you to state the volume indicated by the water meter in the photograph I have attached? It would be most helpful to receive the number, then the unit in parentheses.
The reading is 6486.62 (ft³)
